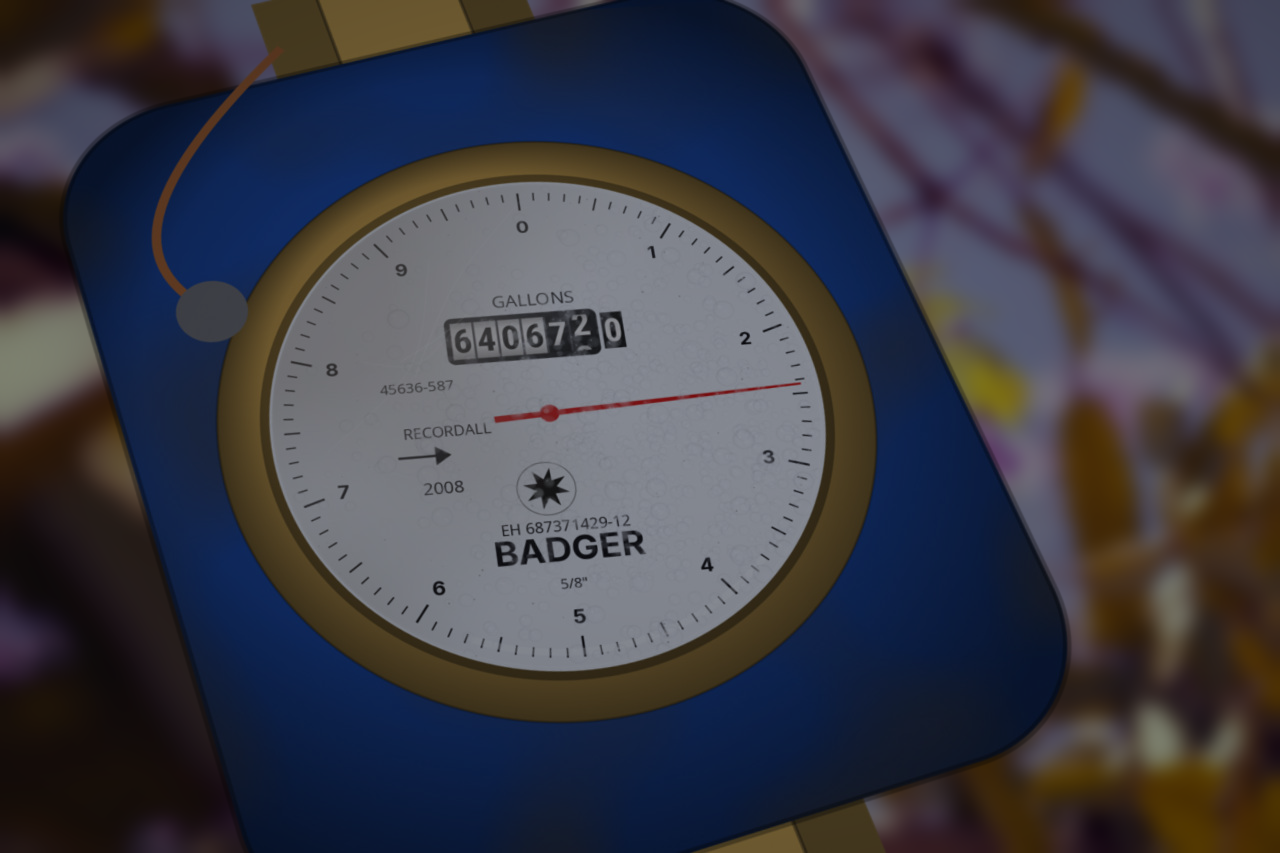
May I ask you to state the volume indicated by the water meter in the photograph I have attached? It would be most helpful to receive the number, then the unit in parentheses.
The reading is 6406722.4 (gal)
